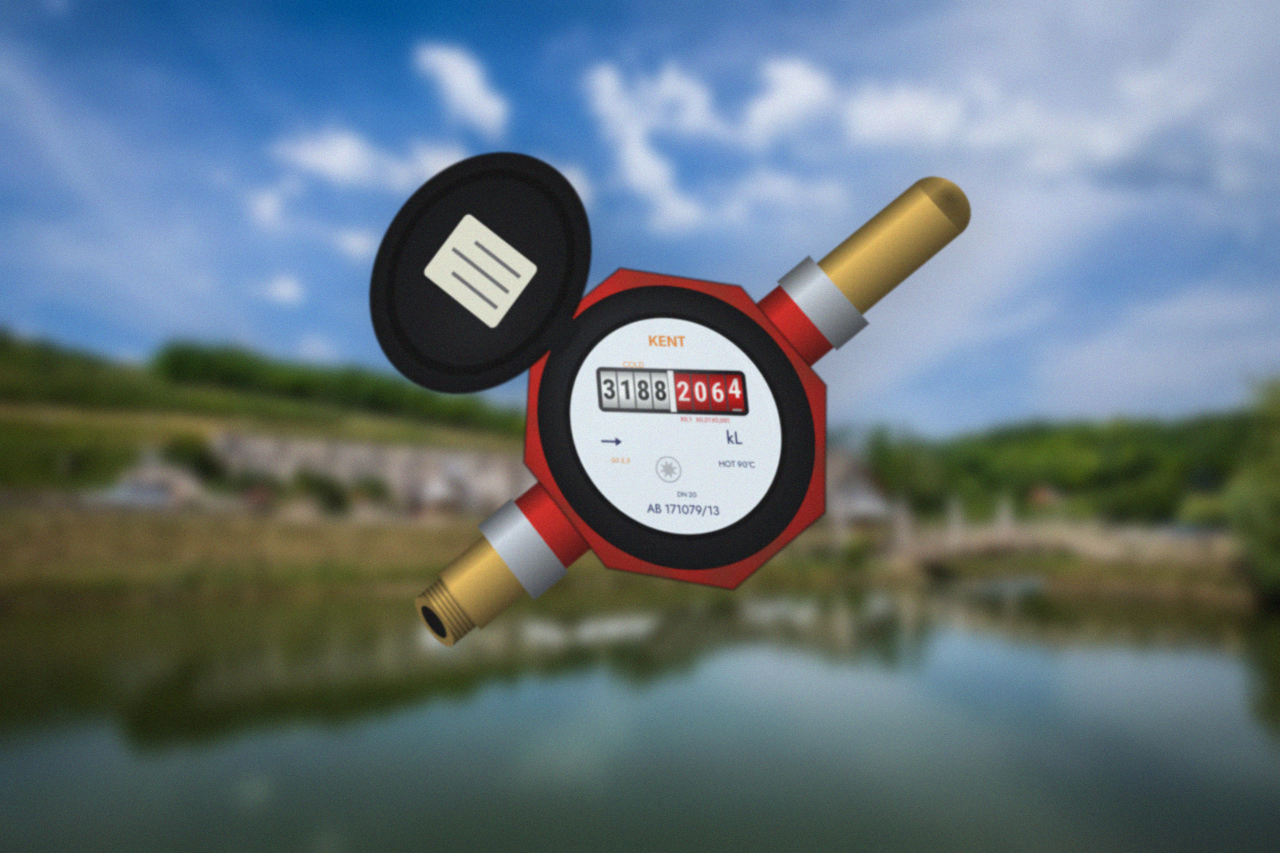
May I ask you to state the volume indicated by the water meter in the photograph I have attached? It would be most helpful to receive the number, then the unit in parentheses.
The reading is 3188.2064 (kL)
